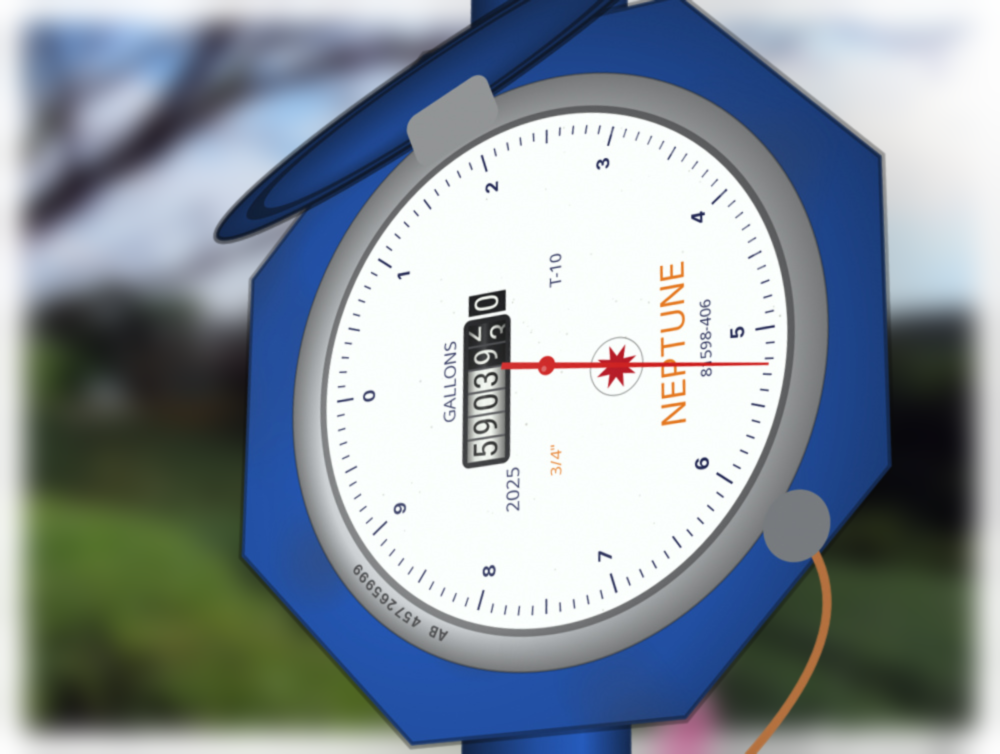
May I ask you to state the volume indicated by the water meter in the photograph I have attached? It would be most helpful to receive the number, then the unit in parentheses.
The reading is 5903925.2 (gal)
